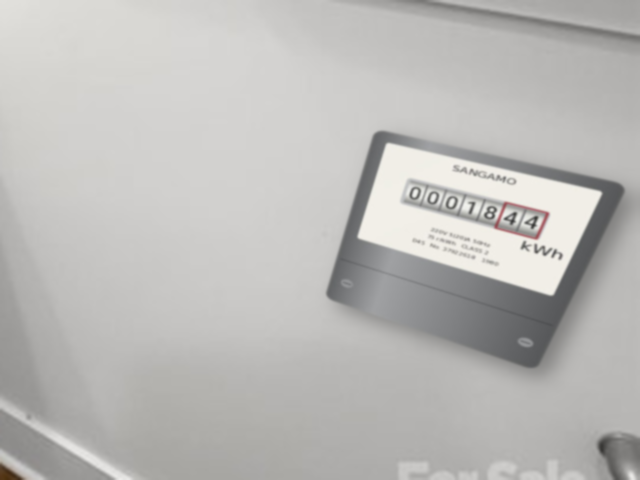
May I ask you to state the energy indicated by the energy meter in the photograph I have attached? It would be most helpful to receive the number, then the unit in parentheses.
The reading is 18.44 (kWh)
